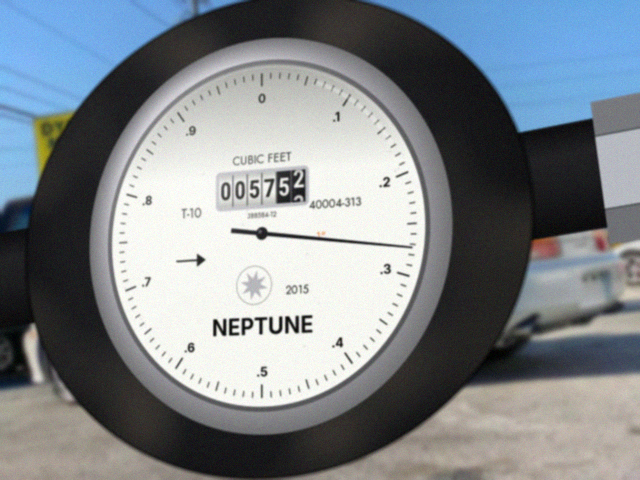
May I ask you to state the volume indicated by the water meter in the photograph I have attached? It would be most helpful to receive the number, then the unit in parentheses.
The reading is 5752.27 (ft³)
